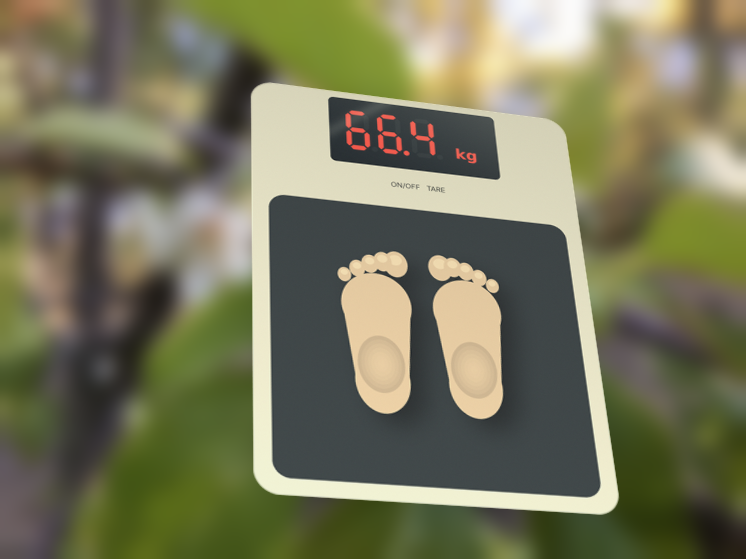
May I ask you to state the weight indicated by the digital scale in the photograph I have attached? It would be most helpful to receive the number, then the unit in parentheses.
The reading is 66.4 (kg)
